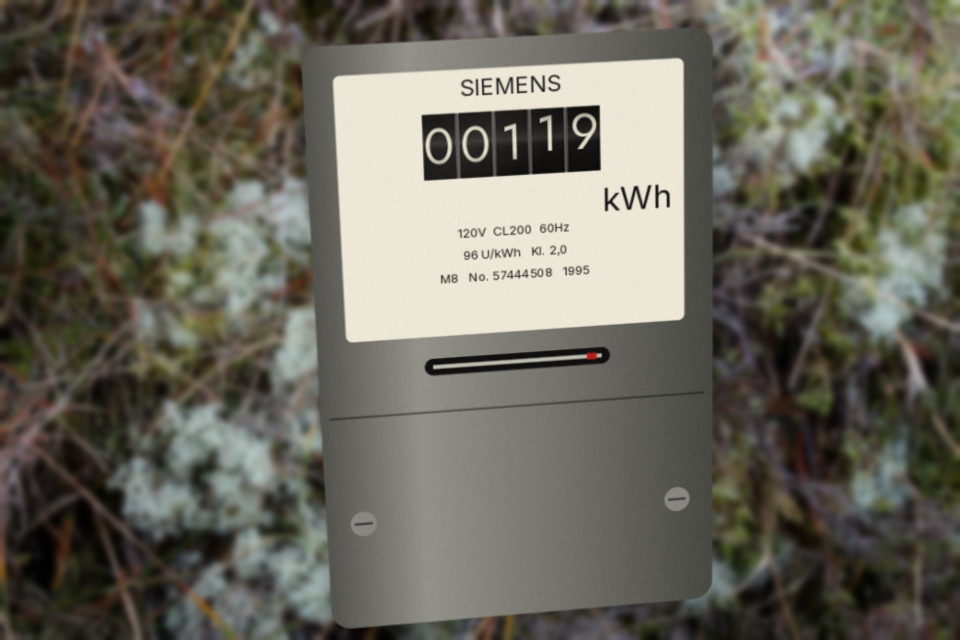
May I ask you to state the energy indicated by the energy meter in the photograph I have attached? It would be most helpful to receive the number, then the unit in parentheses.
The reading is 119 (kWh)
